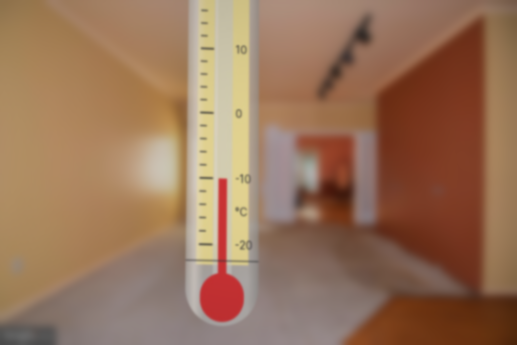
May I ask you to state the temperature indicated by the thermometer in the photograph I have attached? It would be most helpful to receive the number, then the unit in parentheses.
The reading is -10 (°C)
